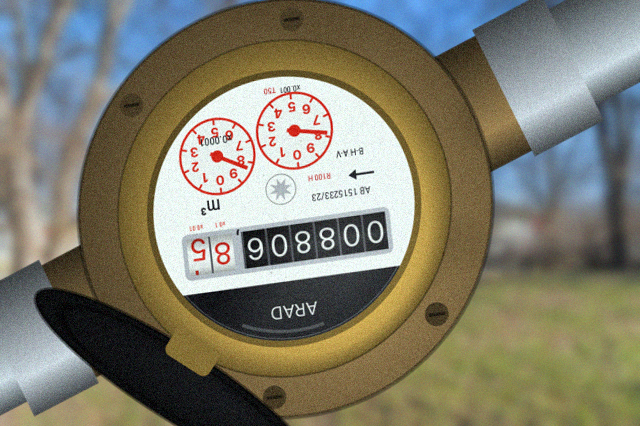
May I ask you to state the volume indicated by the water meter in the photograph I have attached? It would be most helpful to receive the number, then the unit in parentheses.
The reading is 8806.8478 (m³)
